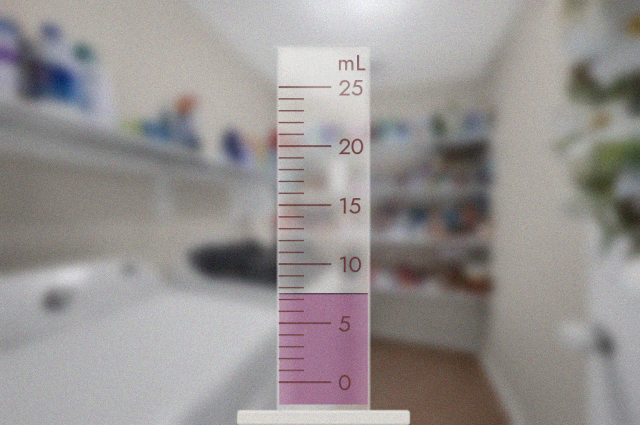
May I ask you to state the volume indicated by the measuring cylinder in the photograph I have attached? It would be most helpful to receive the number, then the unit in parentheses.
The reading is 7.5 (mL)
